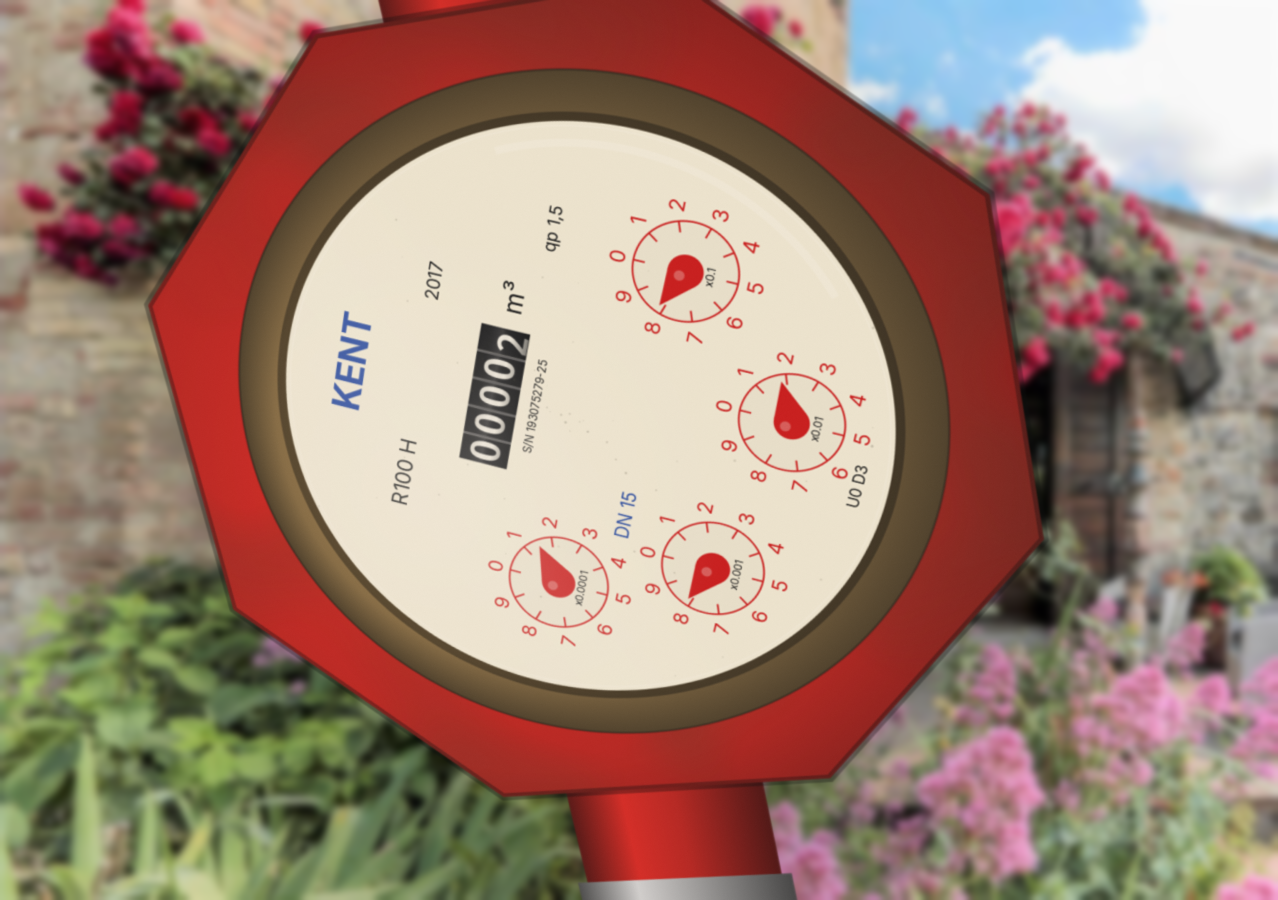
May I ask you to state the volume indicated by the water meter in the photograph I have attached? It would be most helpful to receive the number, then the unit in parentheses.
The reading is 1.8181 (m³)
